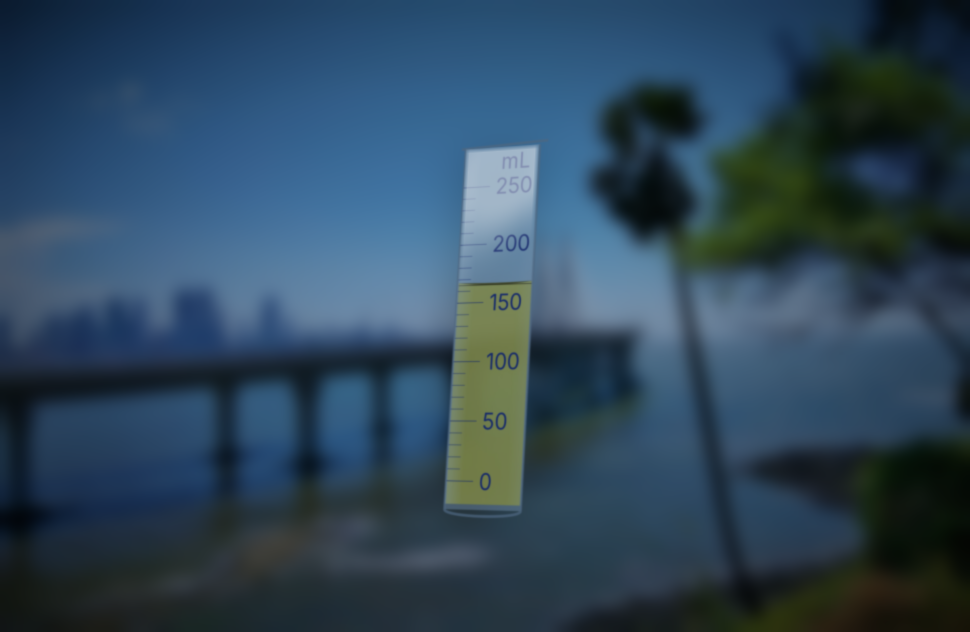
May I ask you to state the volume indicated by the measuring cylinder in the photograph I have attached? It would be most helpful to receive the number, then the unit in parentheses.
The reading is 165 (mL)
